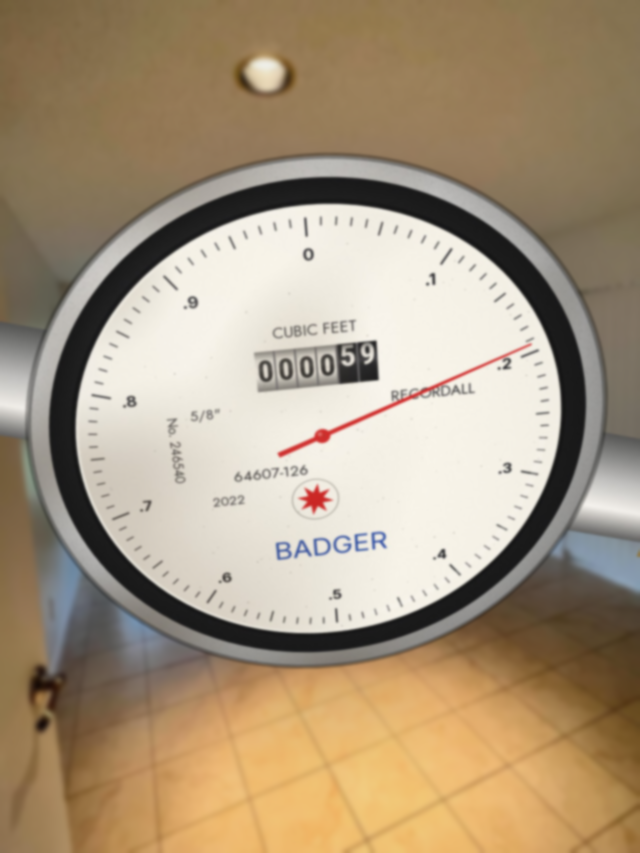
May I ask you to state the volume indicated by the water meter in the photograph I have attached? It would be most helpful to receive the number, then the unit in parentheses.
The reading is 59.19 (ft³)
